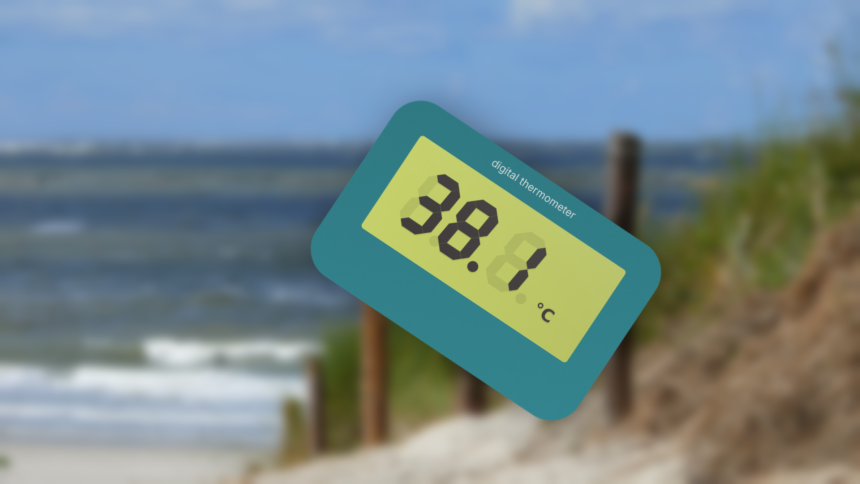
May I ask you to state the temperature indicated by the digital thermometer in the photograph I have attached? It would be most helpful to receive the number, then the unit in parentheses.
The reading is 38.1 (°C)
